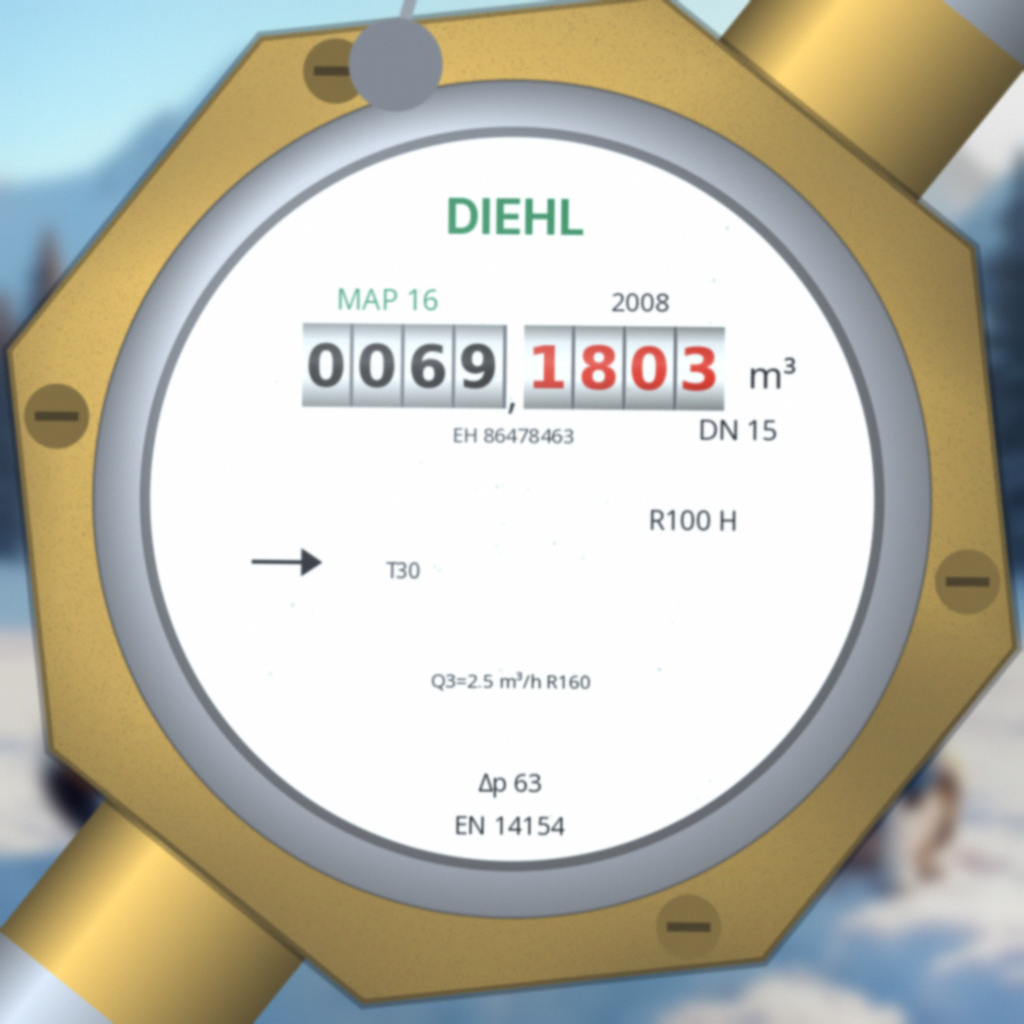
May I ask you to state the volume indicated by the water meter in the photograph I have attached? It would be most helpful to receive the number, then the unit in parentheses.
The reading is 69.1803 (m³)
